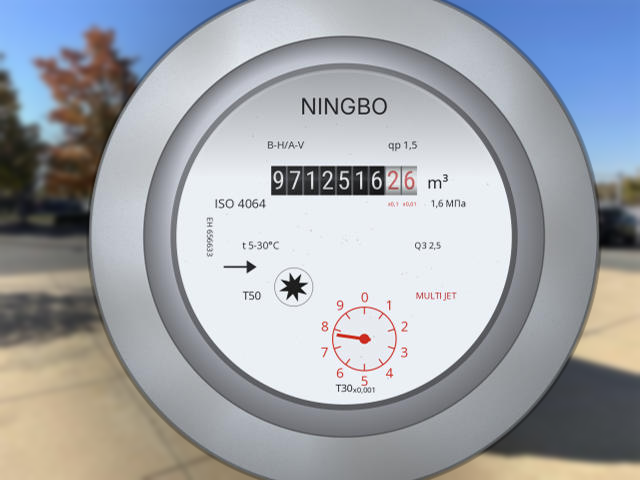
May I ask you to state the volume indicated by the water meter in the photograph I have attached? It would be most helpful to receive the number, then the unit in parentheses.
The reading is 9712516.267 (m³)
